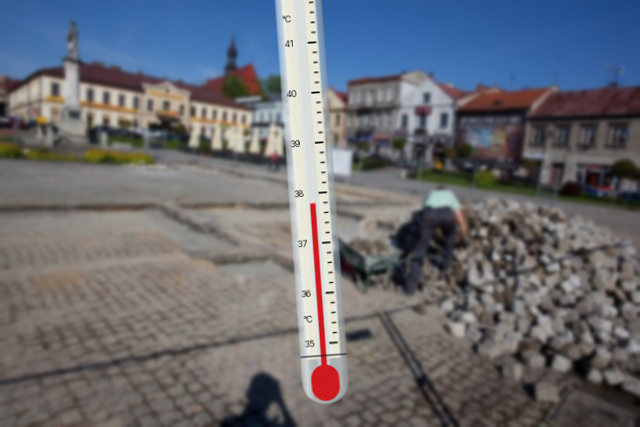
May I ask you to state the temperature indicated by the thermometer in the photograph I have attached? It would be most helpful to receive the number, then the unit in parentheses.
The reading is 37.8 (°C)
